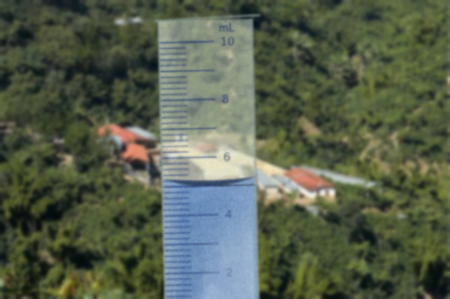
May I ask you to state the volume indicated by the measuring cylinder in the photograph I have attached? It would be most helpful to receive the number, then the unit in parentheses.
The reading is 5 (mL)
